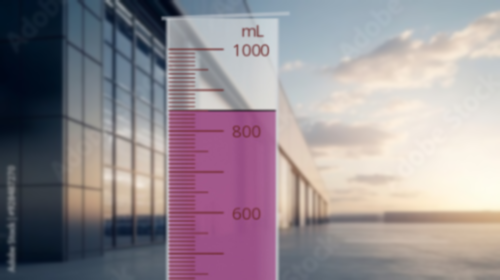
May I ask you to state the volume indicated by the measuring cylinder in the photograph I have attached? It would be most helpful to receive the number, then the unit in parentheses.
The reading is 850 (mL)
